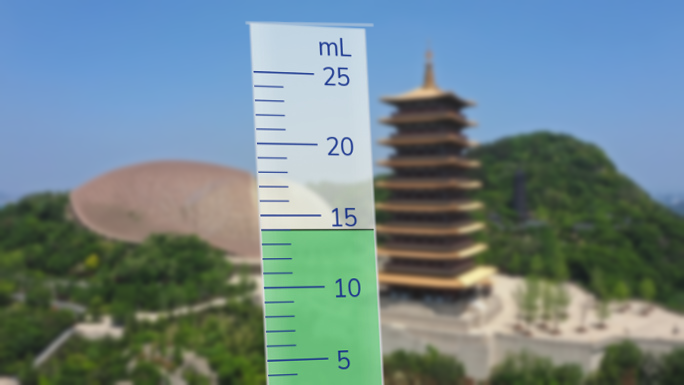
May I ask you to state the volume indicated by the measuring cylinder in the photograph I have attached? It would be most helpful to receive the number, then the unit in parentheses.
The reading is 14 (mL)
